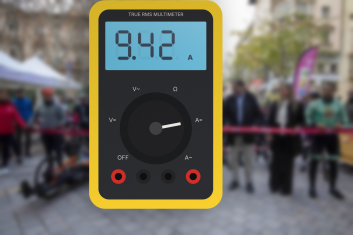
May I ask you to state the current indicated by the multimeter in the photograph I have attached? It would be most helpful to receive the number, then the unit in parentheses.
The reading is 9.42 (A)
